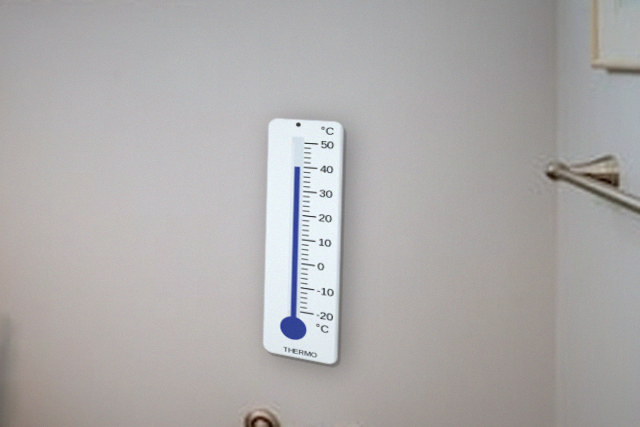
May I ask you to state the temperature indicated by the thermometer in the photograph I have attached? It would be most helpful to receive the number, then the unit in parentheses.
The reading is 40 (°C)
